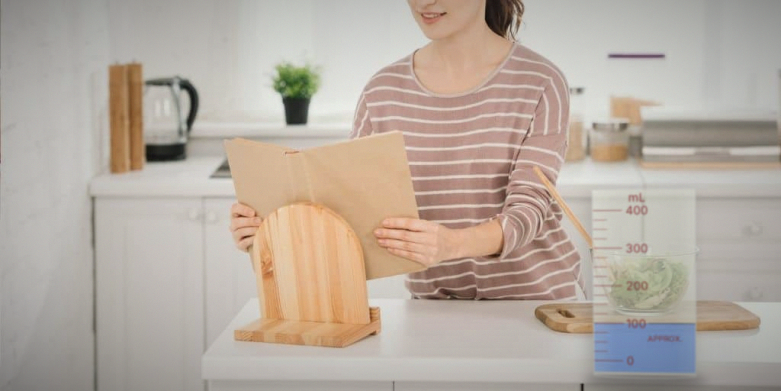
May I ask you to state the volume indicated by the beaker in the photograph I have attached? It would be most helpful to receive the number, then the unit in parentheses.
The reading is 100 (mL)
